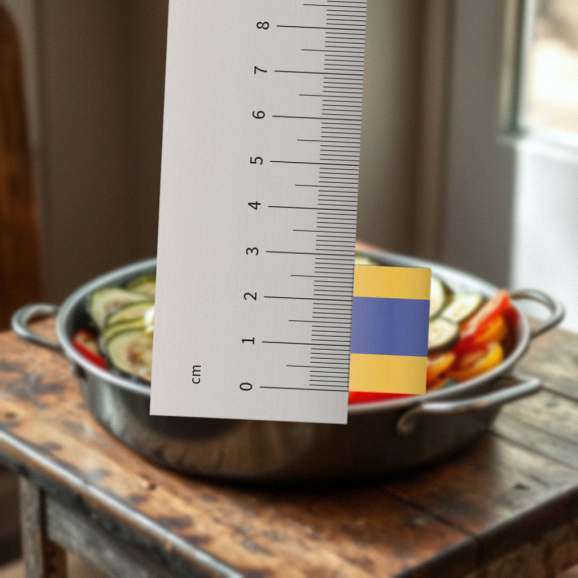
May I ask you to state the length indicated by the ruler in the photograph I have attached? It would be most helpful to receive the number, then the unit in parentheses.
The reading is 2.8 (cm)
